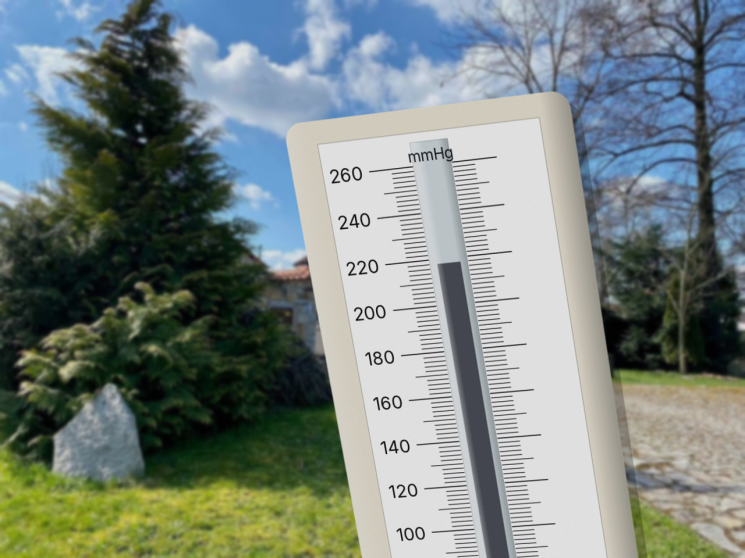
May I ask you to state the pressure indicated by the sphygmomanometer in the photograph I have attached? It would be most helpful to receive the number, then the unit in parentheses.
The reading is 218 (mmHg)
